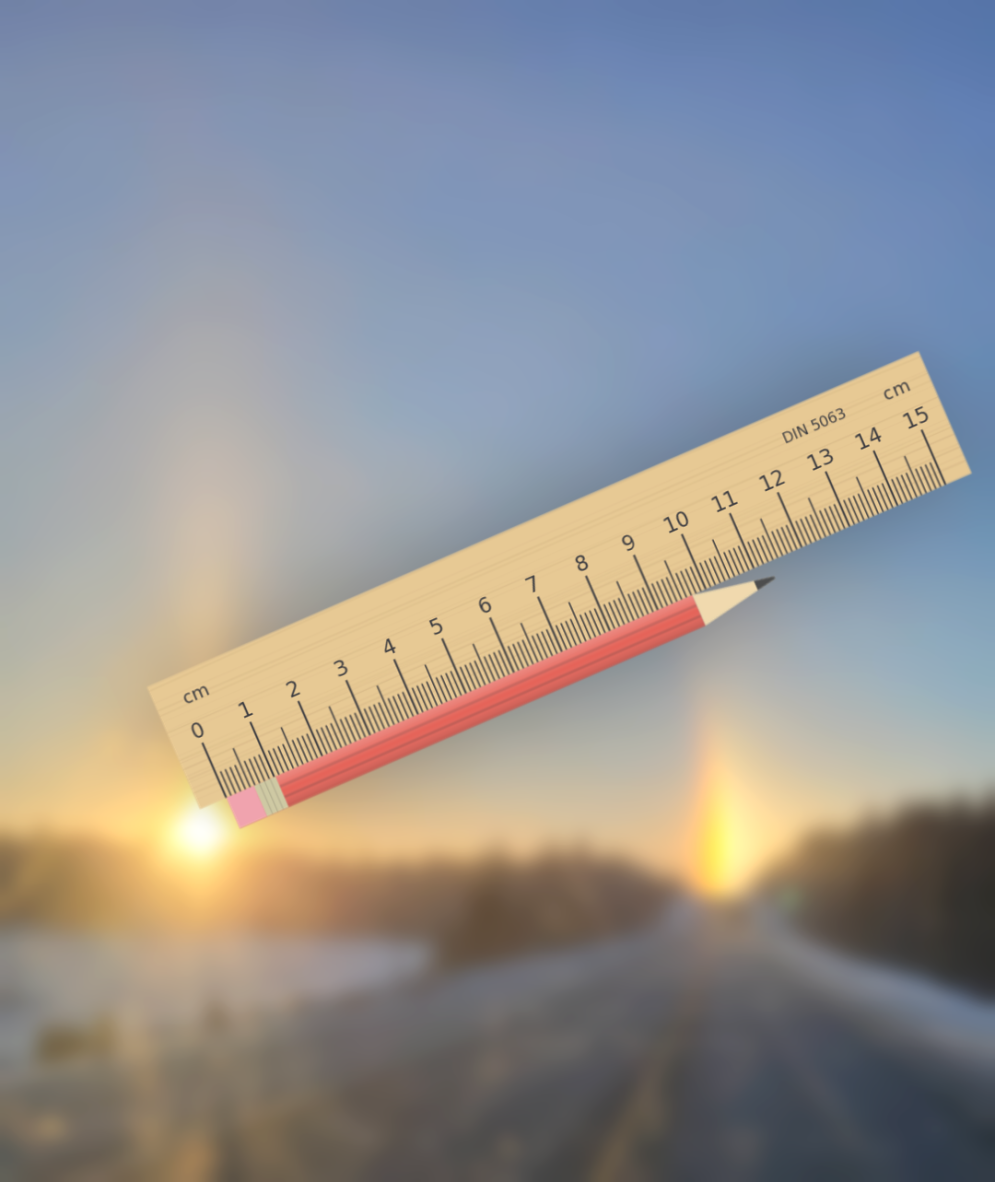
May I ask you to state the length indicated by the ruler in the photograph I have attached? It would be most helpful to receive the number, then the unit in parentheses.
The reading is 11.3 (cm)
